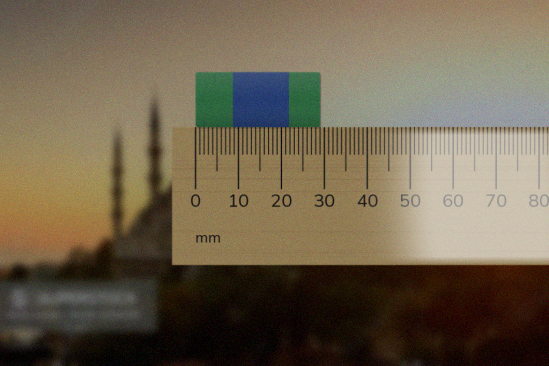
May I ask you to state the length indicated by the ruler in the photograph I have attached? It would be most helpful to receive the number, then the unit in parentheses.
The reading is 29 (mm)
